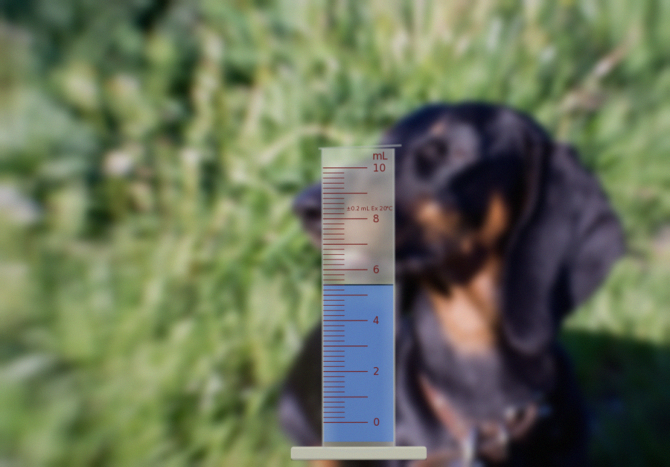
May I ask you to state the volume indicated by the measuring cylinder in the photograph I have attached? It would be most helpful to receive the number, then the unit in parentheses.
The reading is 5.4 (mL)
